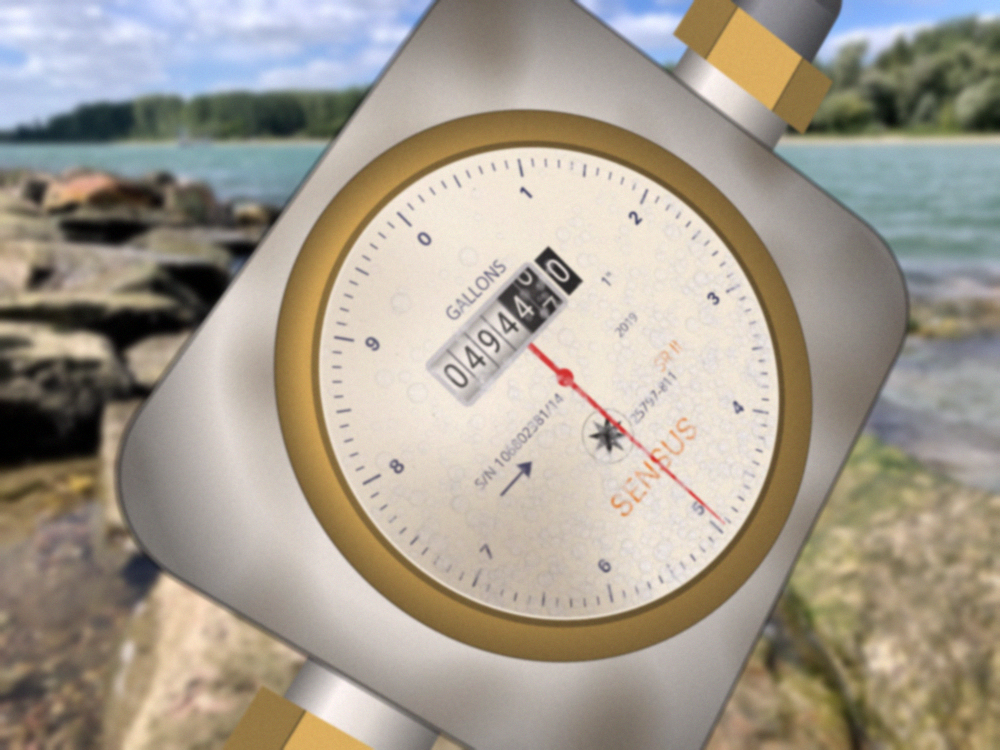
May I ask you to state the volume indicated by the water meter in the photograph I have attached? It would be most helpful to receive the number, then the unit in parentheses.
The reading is 494464.9 (gal)
